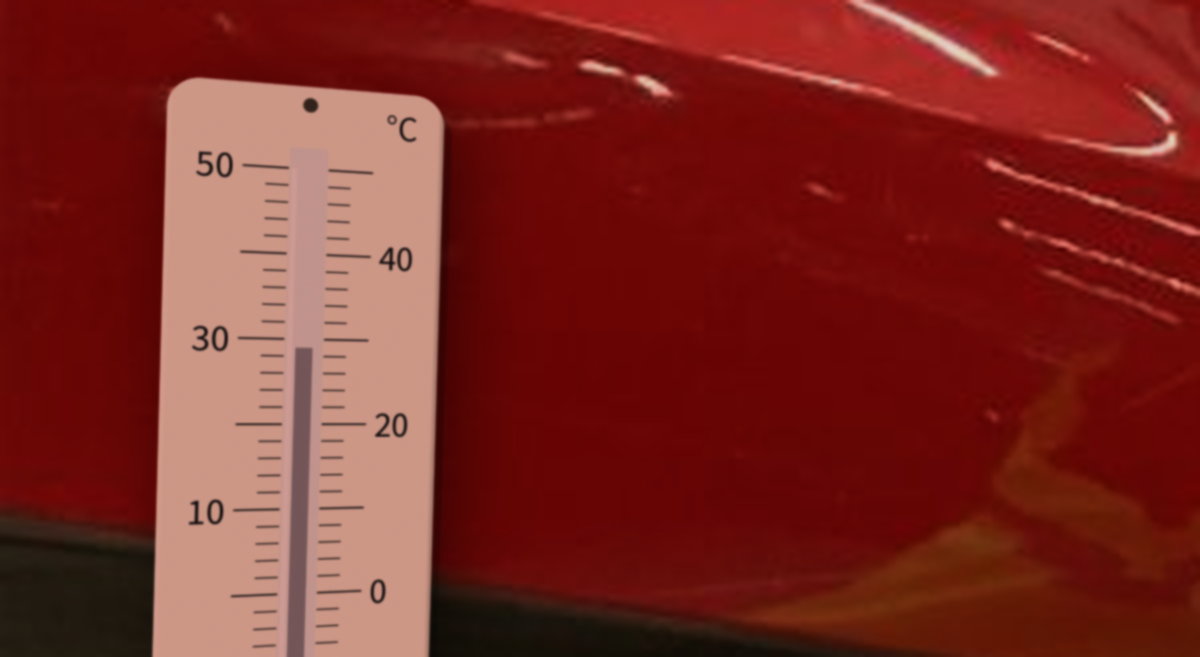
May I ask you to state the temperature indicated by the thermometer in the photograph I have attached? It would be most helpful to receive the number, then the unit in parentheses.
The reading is 29 (°C)
